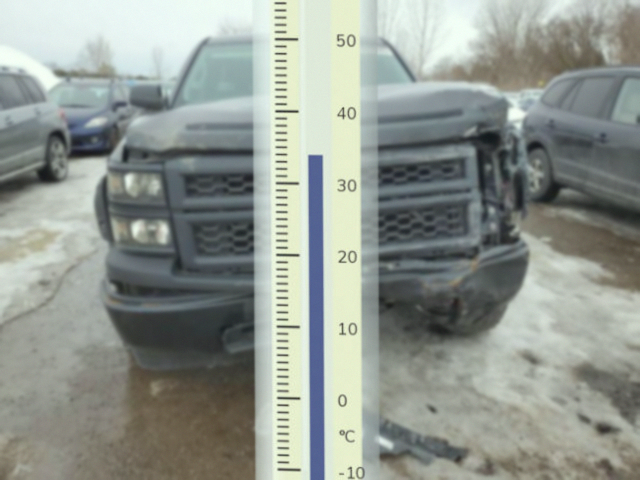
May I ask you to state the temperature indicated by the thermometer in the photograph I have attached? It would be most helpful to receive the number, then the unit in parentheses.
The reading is 34 (°C)
